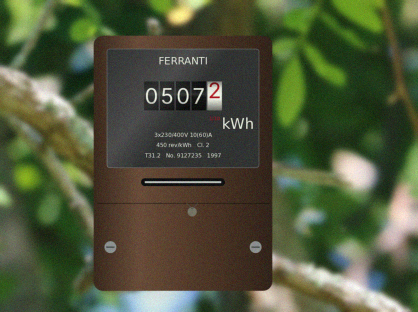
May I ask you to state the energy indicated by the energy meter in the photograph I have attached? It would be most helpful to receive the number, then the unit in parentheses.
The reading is 507.2 (kWh)
